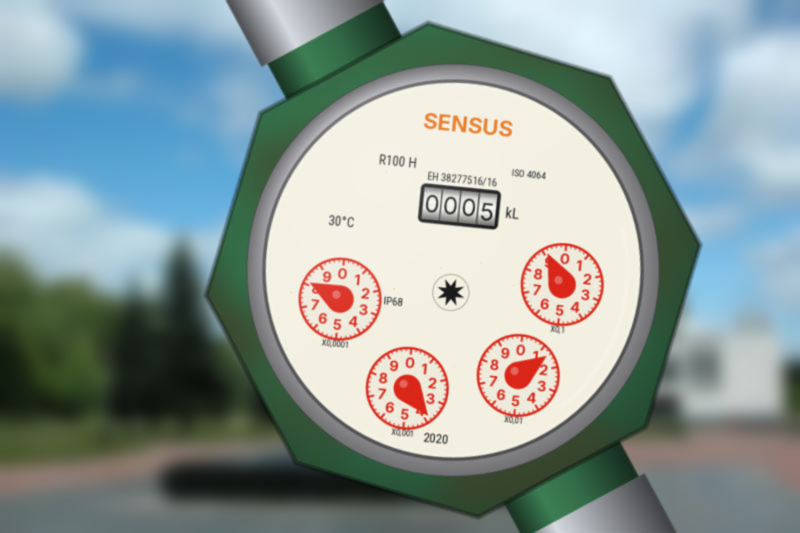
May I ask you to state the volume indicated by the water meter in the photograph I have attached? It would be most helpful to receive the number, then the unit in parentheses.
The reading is 4.9138 (kL)
